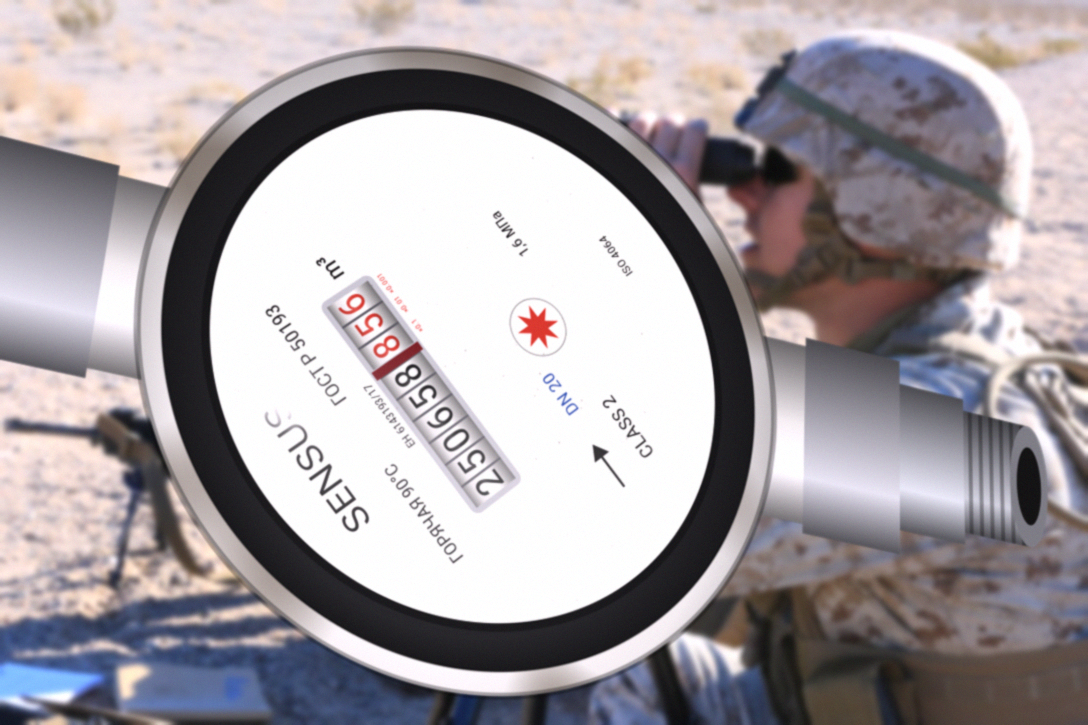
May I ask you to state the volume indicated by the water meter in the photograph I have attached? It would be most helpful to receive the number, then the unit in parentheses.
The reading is 250658.856 (m³)
